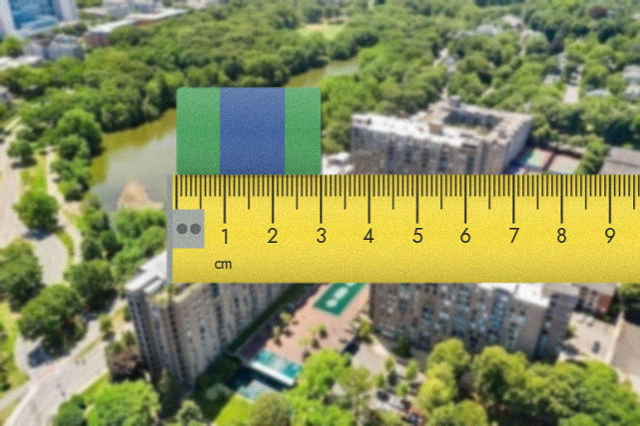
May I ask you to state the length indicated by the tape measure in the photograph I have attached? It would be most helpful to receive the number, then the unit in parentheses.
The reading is 3 (cm)
